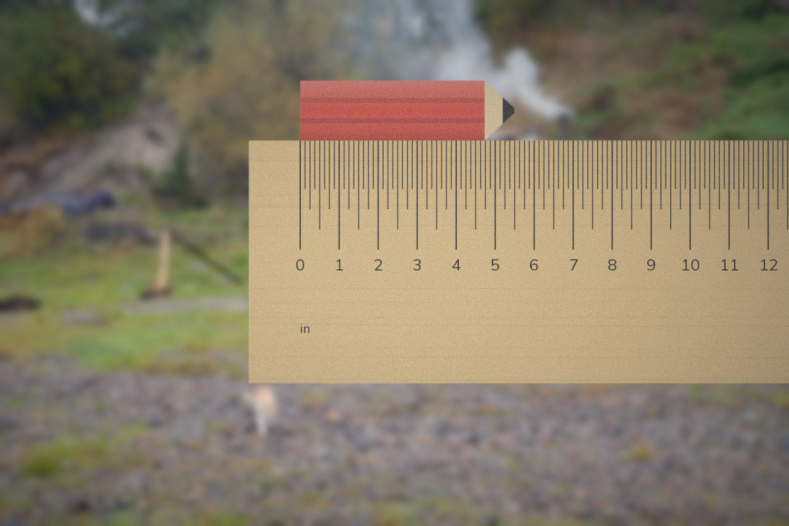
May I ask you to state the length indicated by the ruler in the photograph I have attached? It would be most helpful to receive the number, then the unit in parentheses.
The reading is 5.5 (in)
